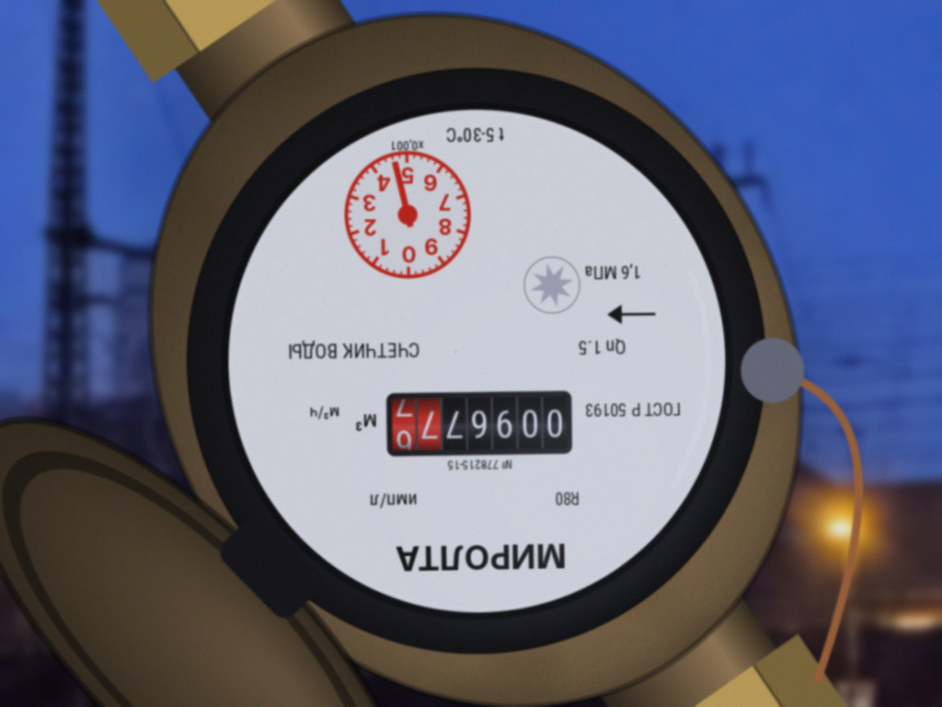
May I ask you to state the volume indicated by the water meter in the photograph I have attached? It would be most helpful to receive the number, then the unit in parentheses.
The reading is 967.764 (m³)
